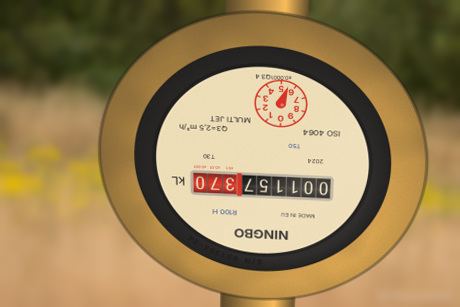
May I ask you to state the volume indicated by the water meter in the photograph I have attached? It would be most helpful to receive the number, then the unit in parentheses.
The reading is 1157.3705 (kL)
